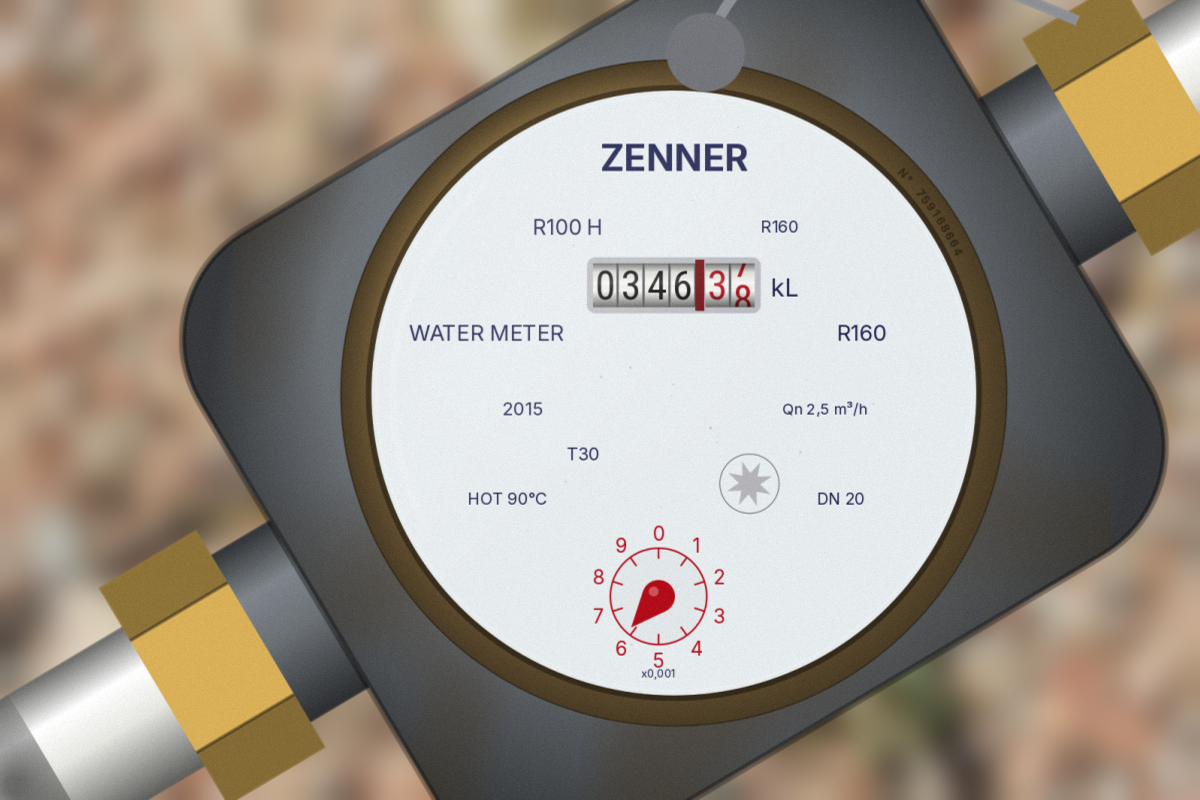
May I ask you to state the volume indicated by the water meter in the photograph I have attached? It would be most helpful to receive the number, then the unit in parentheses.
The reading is 346.376 (kL)
